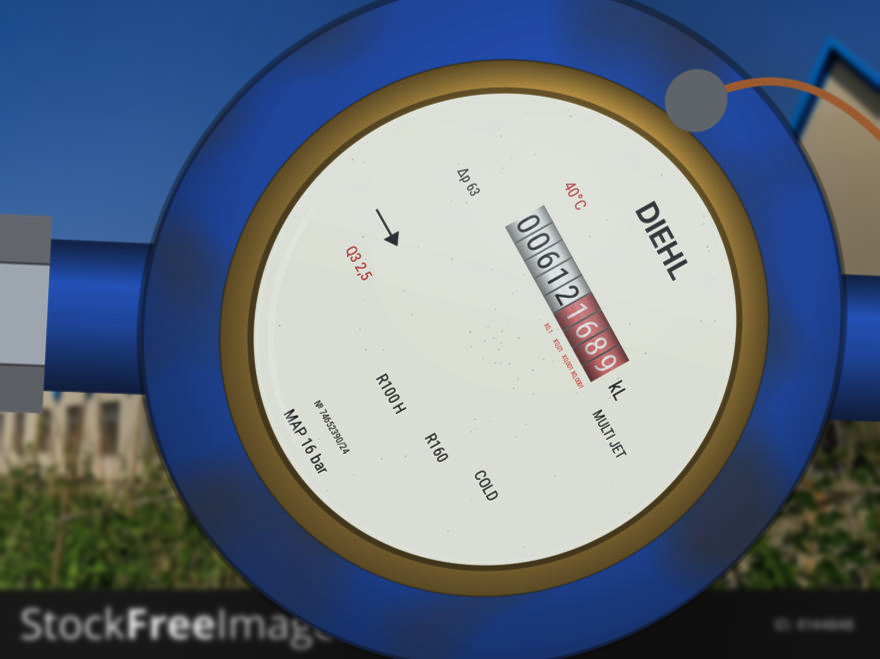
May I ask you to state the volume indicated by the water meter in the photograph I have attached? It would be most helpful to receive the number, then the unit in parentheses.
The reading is 612.1689 (kL)
